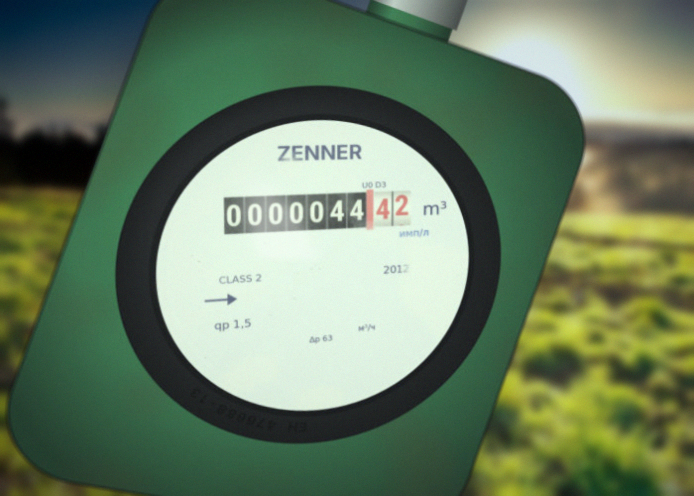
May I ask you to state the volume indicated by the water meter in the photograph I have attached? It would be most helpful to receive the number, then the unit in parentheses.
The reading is 44.42 (m³)
